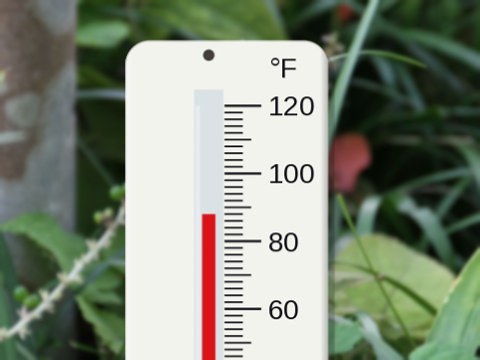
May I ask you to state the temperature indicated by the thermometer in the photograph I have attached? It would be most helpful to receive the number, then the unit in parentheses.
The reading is 88 (°F)
